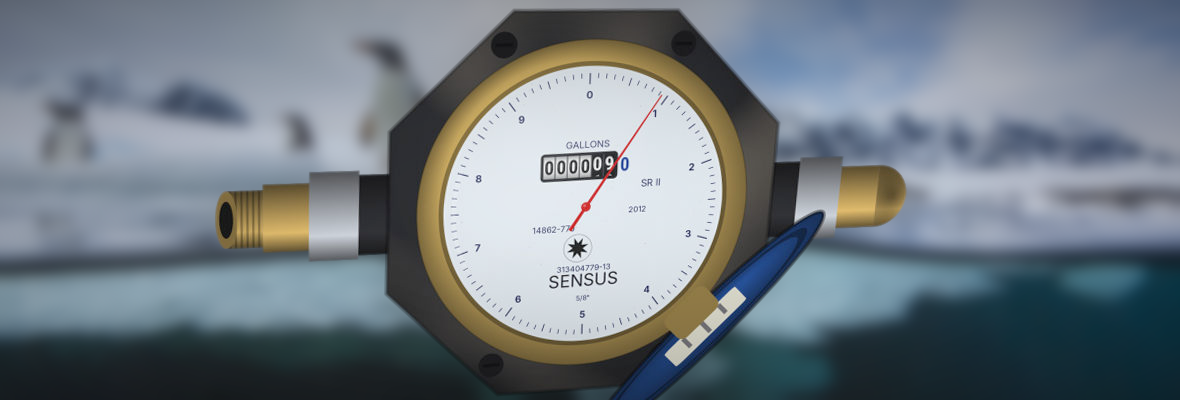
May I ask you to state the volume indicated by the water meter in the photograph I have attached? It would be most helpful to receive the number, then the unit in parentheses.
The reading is 90.9 (gal)
